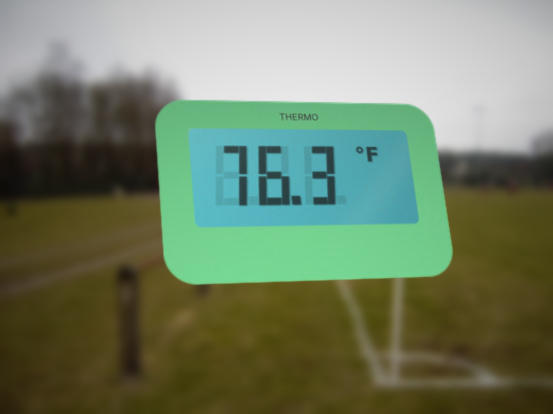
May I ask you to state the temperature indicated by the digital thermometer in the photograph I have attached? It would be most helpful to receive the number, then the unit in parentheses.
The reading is 76.3 (°F)
